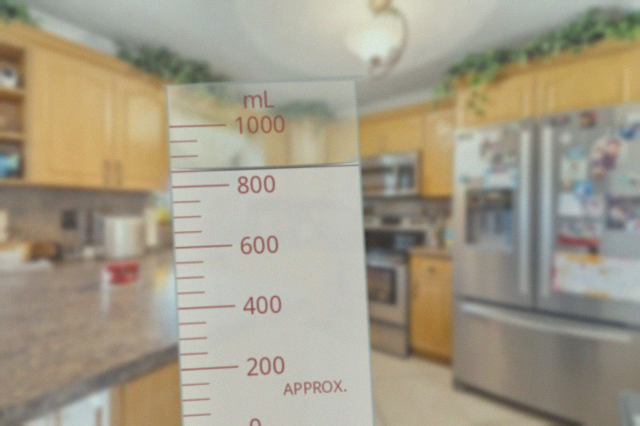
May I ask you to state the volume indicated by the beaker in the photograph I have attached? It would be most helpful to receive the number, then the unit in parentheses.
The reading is 850 (mL)
